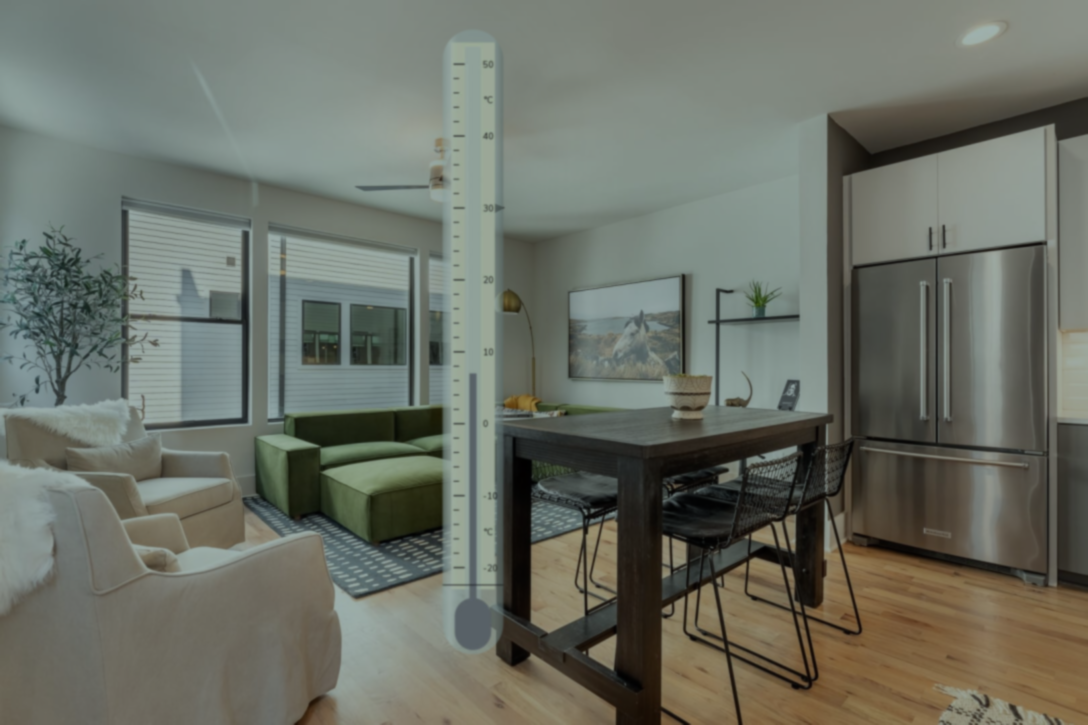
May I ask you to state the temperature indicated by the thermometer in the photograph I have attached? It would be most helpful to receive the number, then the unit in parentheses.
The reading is 7 (°C)
